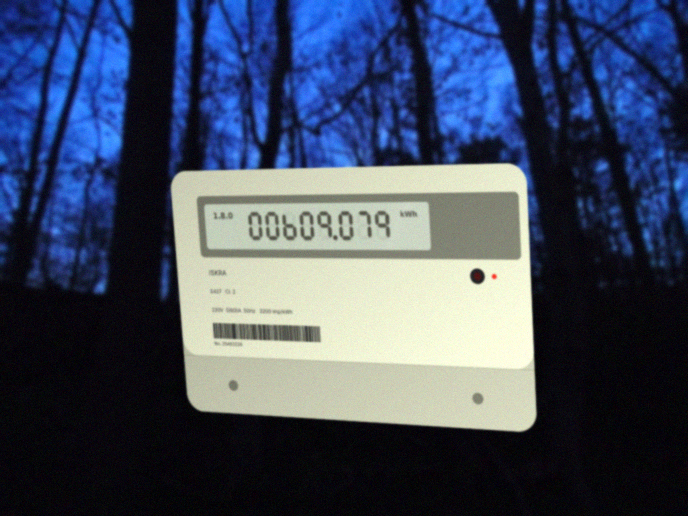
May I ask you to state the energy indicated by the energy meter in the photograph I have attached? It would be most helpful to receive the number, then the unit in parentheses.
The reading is 609.079 (kWh)
